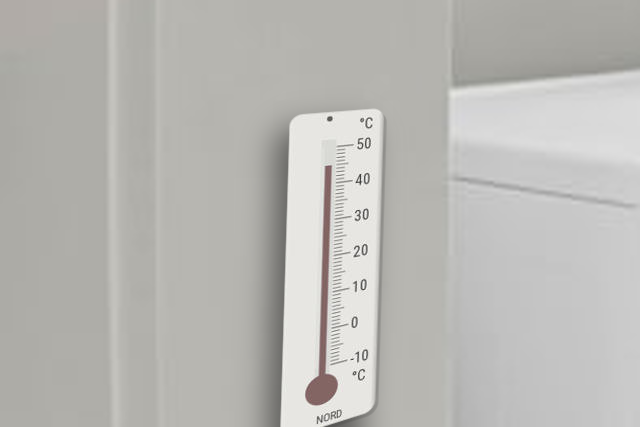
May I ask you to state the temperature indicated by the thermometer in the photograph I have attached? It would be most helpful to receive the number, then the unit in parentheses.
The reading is 45 (°C)
